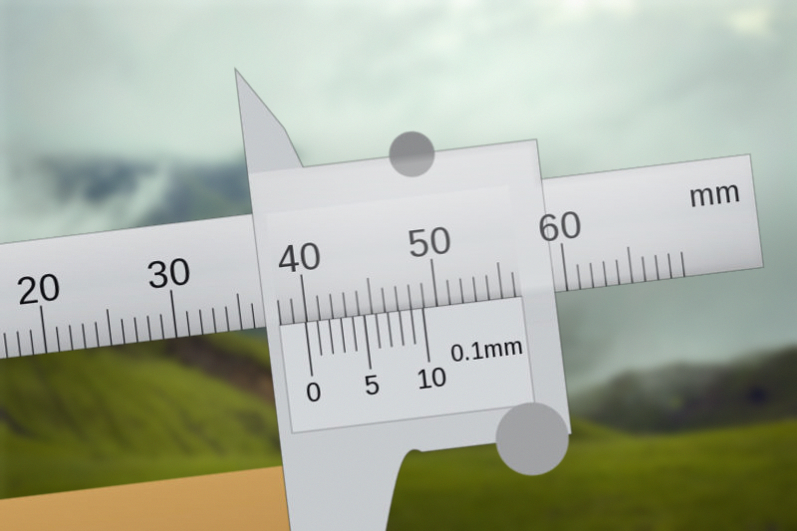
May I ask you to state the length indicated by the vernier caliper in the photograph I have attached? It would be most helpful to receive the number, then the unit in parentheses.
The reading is 39.9 (mm)
